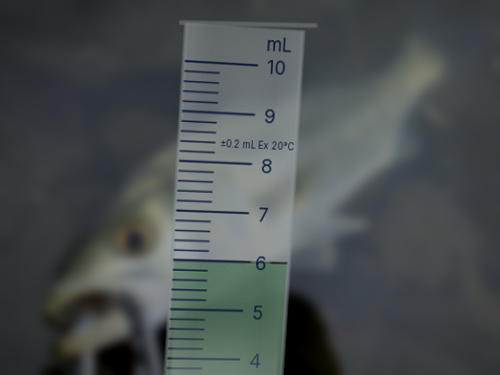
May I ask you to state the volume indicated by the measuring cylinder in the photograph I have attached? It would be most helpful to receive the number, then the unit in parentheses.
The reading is 6 (mL)
